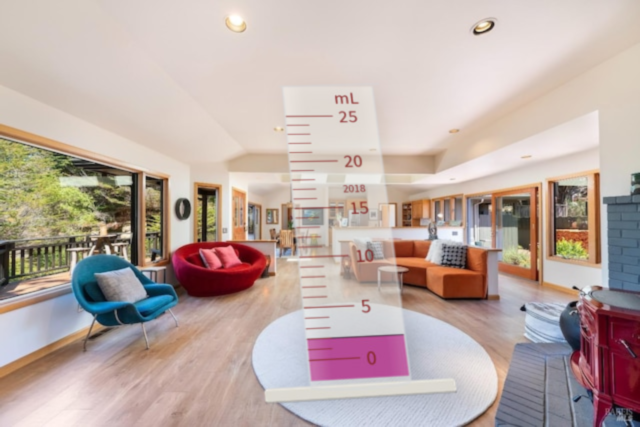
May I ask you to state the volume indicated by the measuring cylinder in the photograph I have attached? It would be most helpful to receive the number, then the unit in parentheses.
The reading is 2 (mL)
